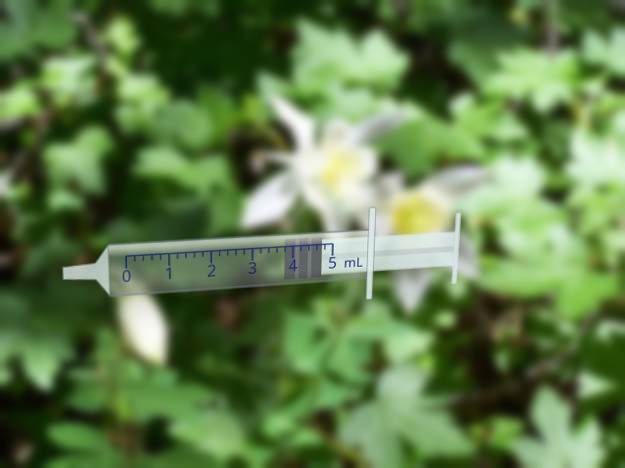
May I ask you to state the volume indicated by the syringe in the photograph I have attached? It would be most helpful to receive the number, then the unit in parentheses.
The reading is 3.8 (mL)
